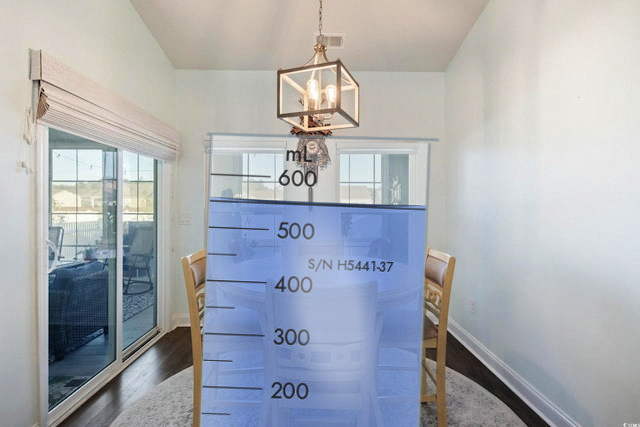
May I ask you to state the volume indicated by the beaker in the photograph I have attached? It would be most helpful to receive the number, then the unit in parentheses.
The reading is 550 (mL)
